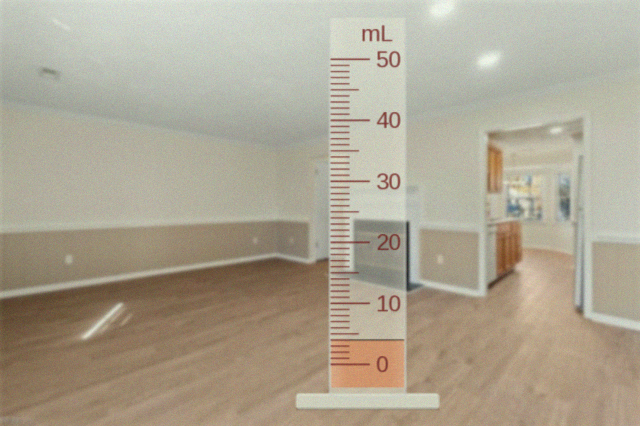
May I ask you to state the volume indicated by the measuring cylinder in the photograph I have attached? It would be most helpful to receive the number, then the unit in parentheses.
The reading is 4 (mL)
